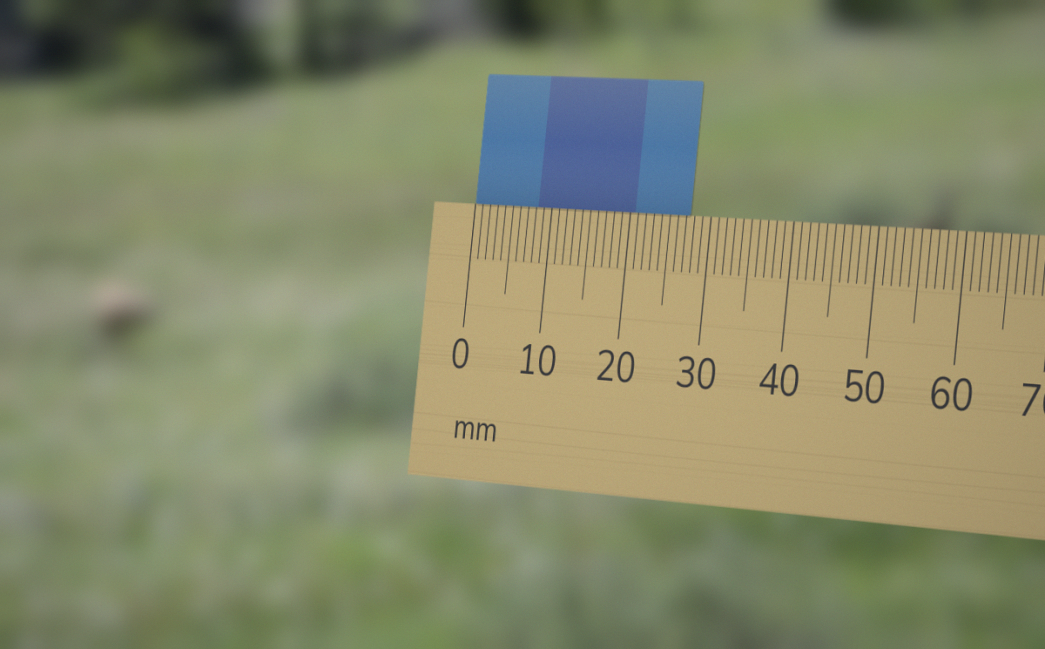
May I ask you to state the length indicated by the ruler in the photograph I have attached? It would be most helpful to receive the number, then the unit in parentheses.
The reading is 27.5 (mm)
